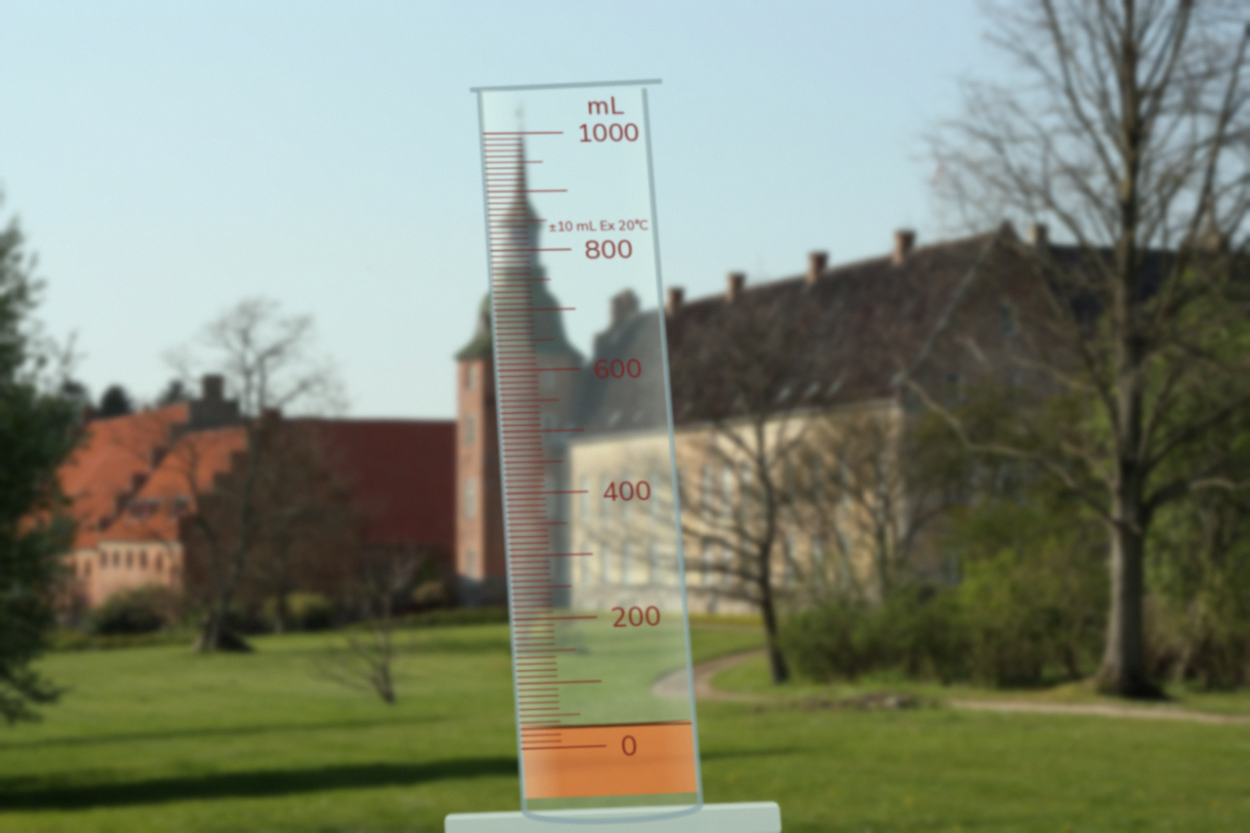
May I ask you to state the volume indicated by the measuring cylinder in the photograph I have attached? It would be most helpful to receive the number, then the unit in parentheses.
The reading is 30 (mL)
